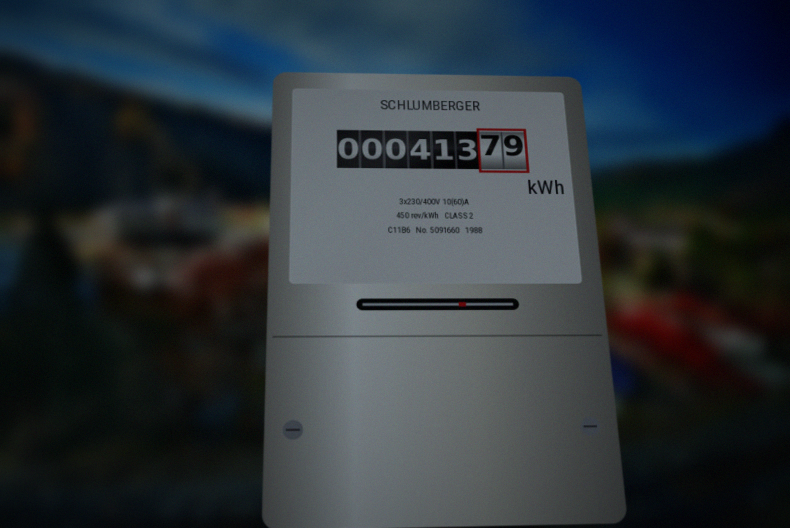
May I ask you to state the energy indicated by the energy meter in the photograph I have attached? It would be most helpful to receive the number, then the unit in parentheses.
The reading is 413.79 (kWh)
